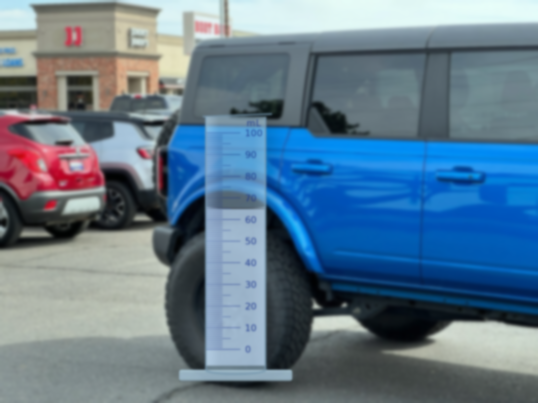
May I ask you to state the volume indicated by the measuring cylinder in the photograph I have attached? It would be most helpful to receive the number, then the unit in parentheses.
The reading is 65 (mL)
